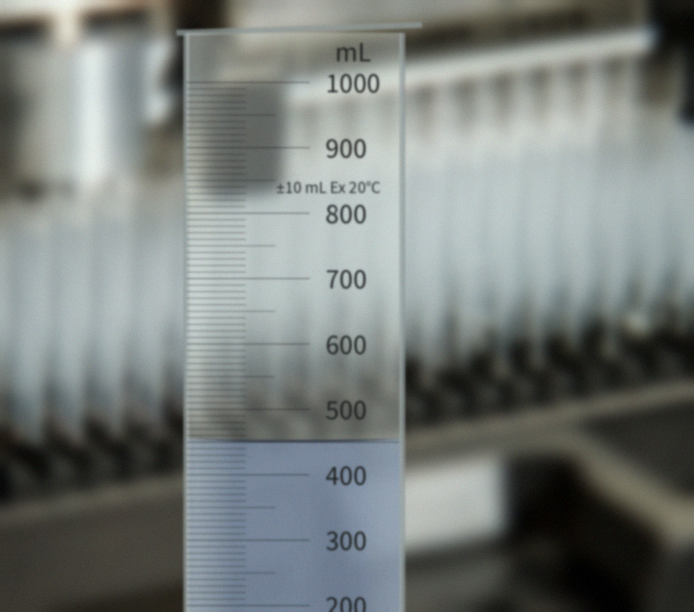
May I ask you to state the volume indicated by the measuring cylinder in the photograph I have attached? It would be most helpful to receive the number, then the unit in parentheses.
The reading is 450 (mL)
